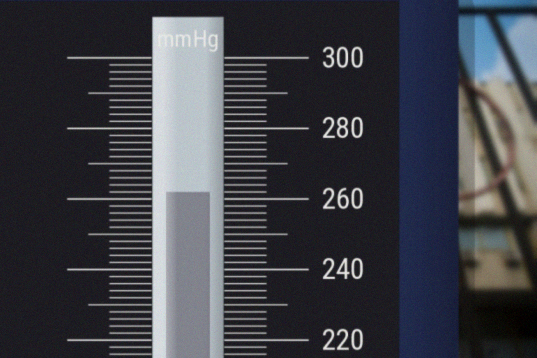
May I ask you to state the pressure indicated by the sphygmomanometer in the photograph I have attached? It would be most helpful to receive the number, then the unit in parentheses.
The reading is 262 (mmHg)
